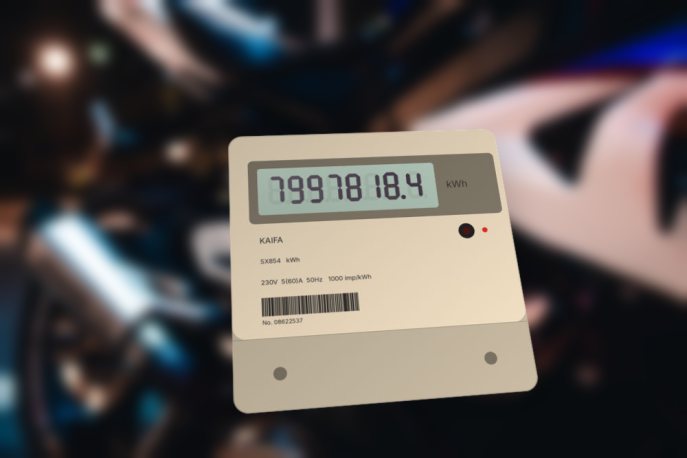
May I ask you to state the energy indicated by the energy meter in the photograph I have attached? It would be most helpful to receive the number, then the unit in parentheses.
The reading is 7997818.4 (kWh)
